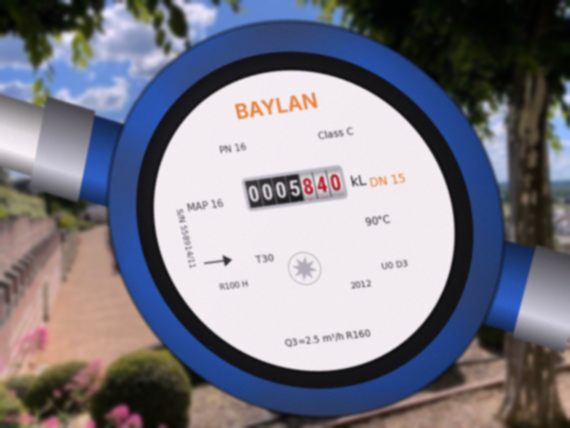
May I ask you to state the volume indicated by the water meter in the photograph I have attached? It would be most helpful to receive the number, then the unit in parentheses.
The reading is 5.840 (kL)
